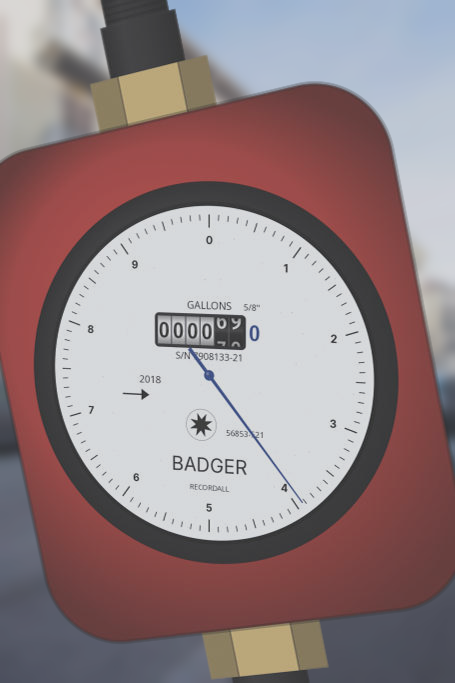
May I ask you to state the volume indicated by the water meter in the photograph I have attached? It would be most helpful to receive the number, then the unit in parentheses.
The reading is 693.9 (gal)
